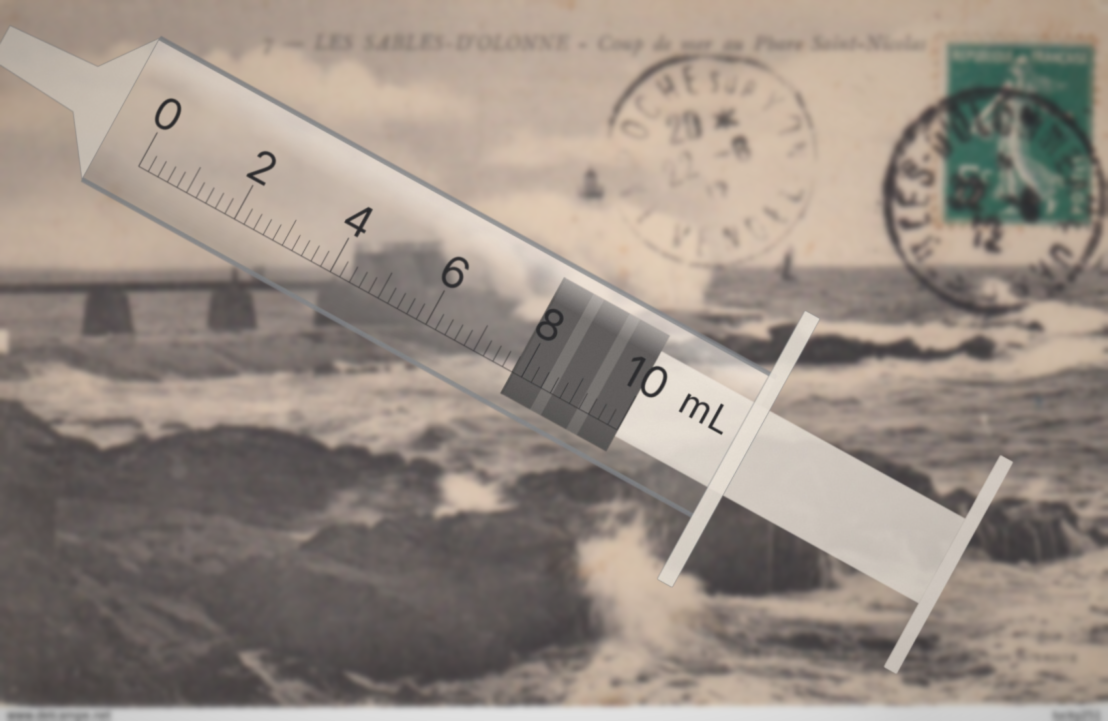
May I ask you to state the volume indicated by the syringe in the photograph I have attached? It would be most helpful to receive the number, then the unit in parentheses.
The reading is 7.8 (mL)
